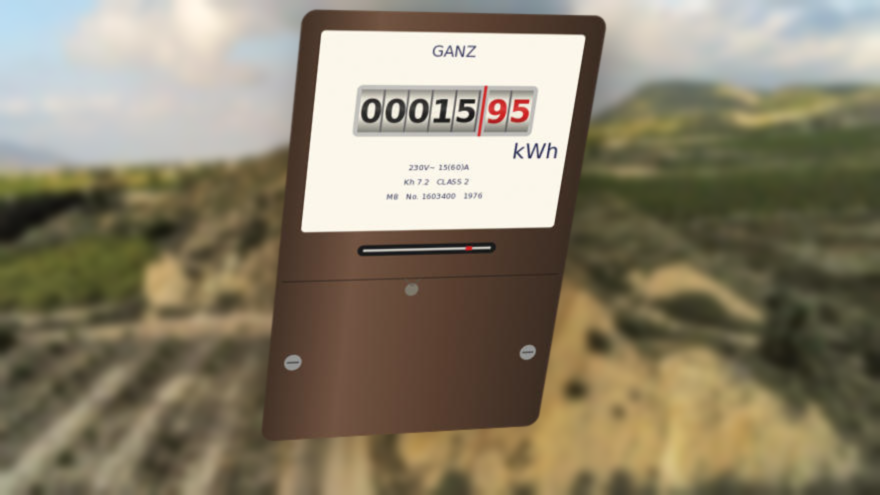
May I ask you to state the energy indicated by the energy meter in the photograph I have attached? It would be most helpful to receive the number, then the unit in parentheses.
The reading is 15.95 (kWh)
